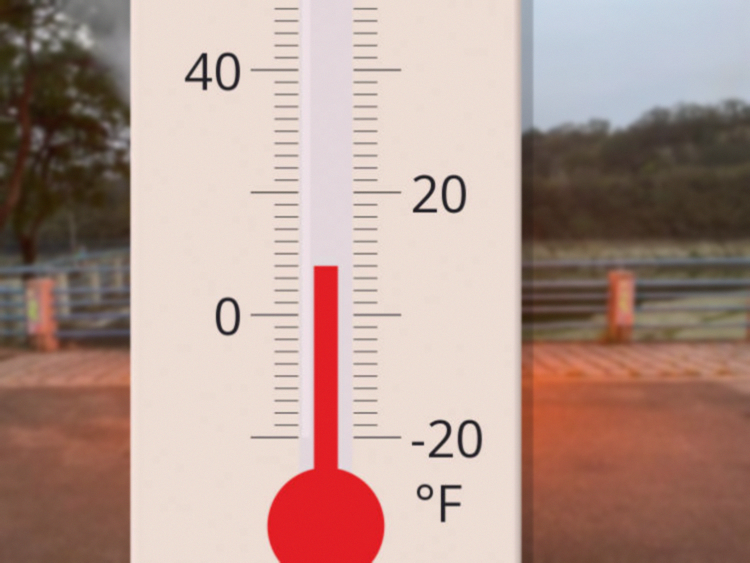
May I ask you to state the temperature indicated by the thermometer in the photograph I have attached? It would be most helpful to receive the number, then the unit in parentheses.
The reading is 8 (°F)
